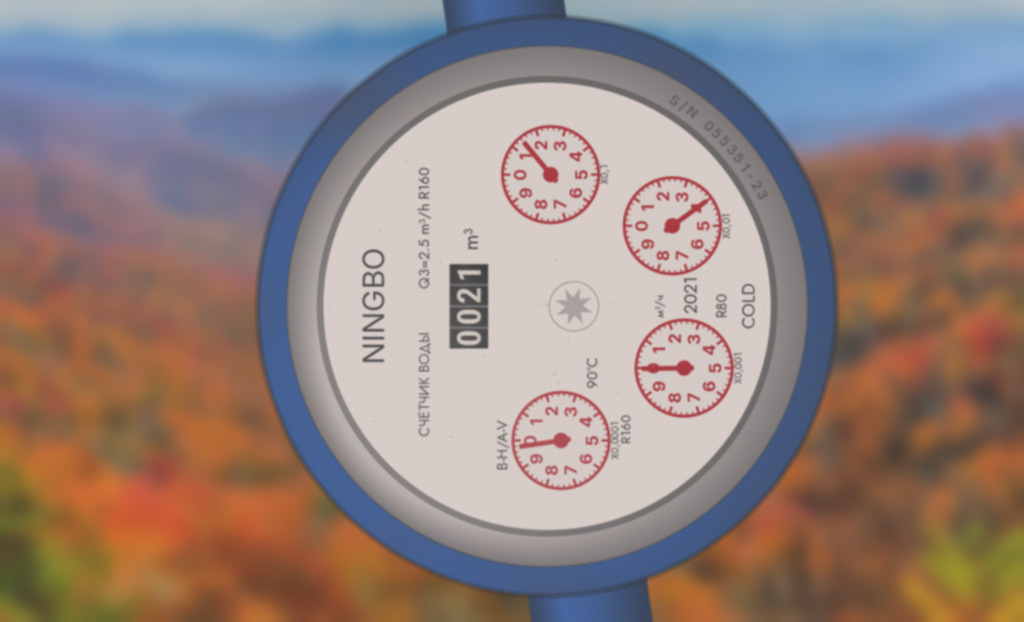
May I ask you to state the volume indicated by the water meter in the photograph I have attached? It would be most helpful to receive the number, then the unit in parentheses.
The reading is 21.1399 (m³)
